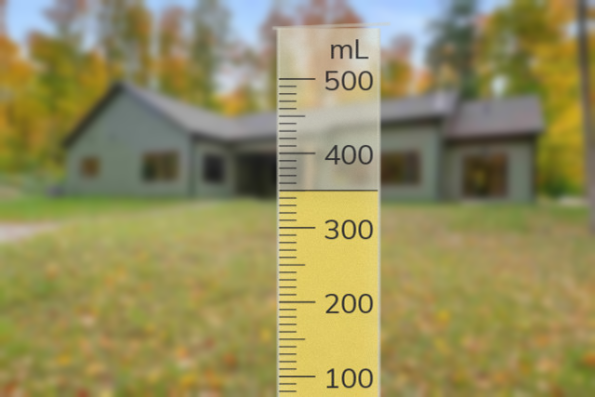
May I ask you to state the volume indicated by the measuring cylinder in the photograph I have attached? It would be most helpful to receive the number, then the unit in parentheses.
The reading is 350 (mL)
